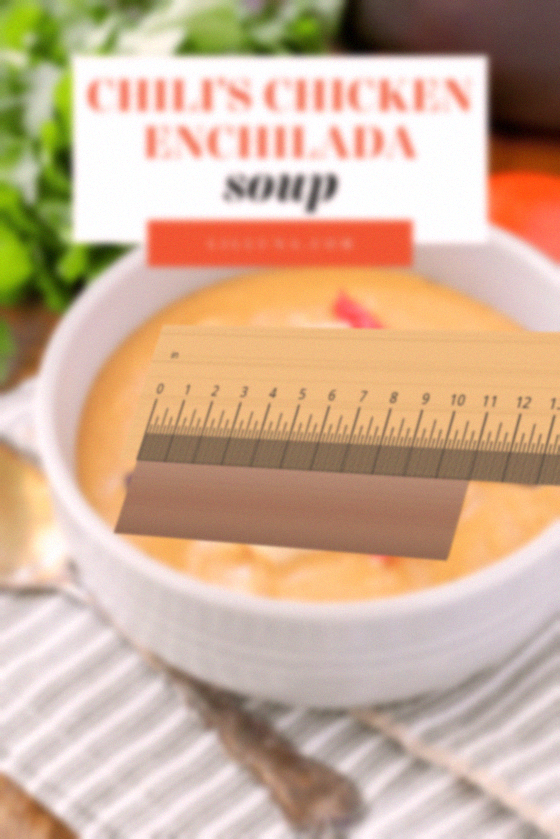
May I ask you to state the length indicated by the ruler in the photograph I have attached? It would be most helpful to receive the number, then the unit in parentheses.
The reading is 11 (in)
